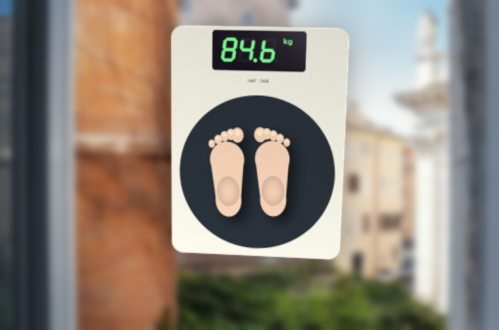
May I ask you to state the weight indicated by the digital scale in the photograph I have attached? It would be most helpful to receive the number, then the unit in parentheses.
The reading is 84.6 (kg)
